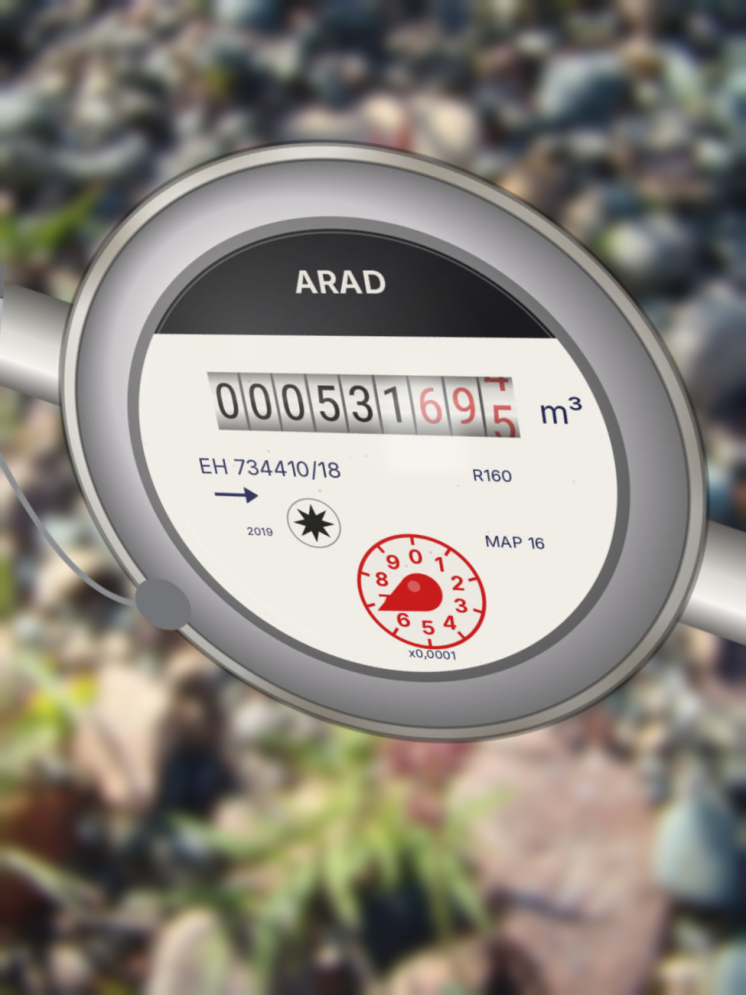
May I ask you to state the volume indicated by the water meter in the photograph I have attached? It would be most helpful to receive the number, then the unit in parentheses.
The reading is 531.6946 (m³)
